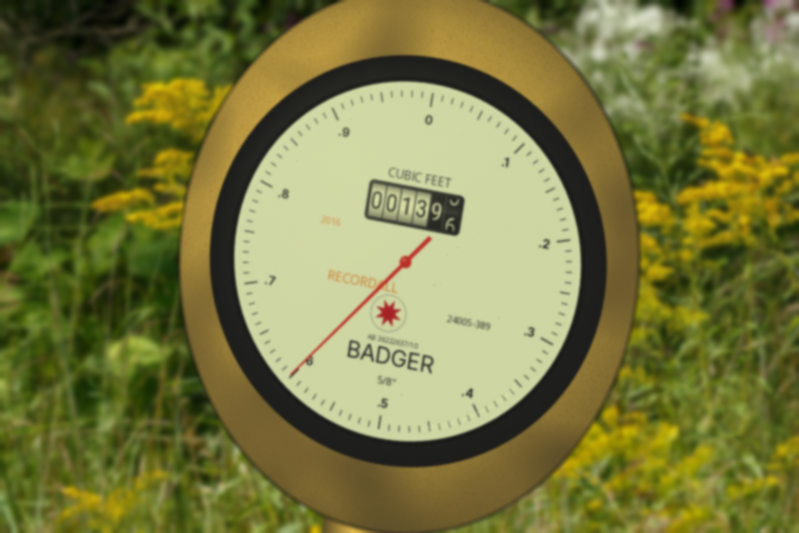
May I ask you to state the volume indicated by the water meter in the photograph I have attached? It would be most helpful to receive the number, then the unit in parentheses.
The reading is 1395.60 (ft³)
